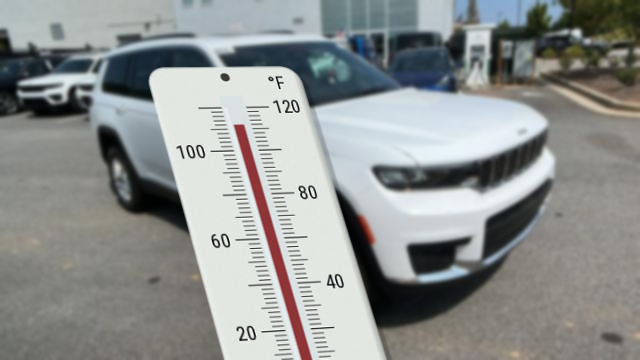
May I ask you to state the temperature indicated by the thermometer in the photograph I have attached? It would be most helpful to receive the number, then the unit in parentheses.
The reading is 112 (°F)
